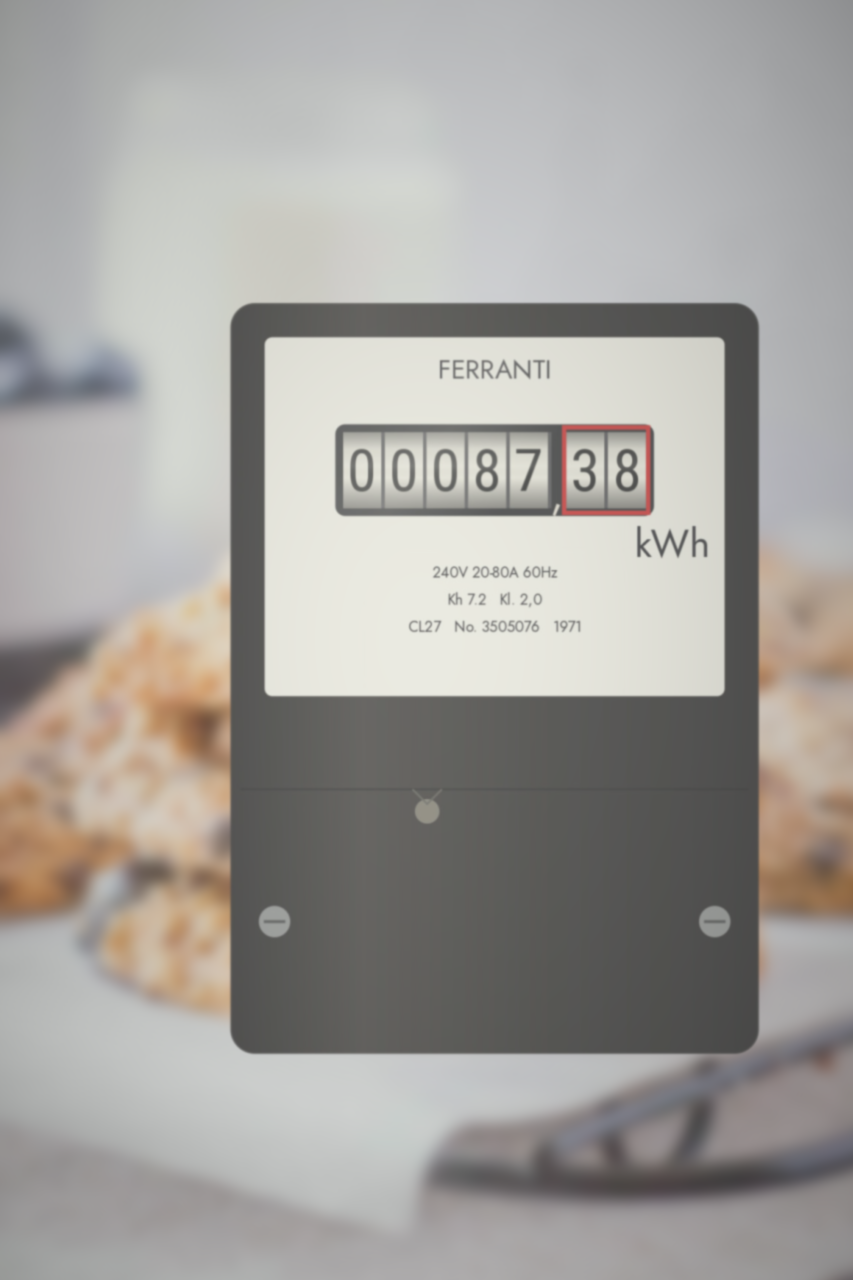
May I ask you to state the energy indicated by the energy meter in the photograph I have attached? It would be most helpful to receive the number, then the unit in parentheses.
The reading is 87.38 (kWh)
